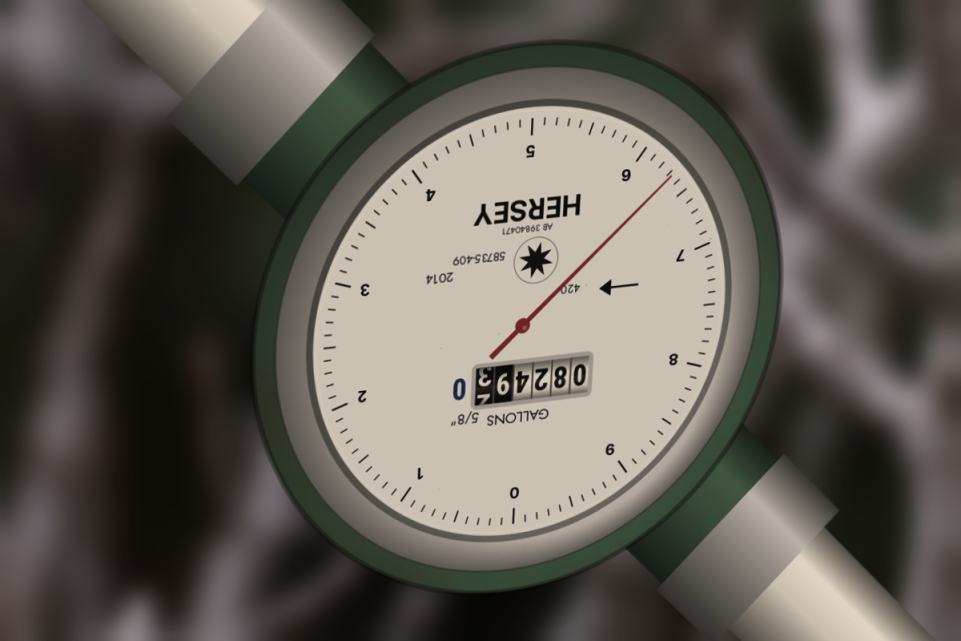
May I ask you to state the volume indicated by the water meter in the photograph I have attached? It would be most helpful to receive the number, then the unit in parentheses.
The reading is 824926.3 (gal)
